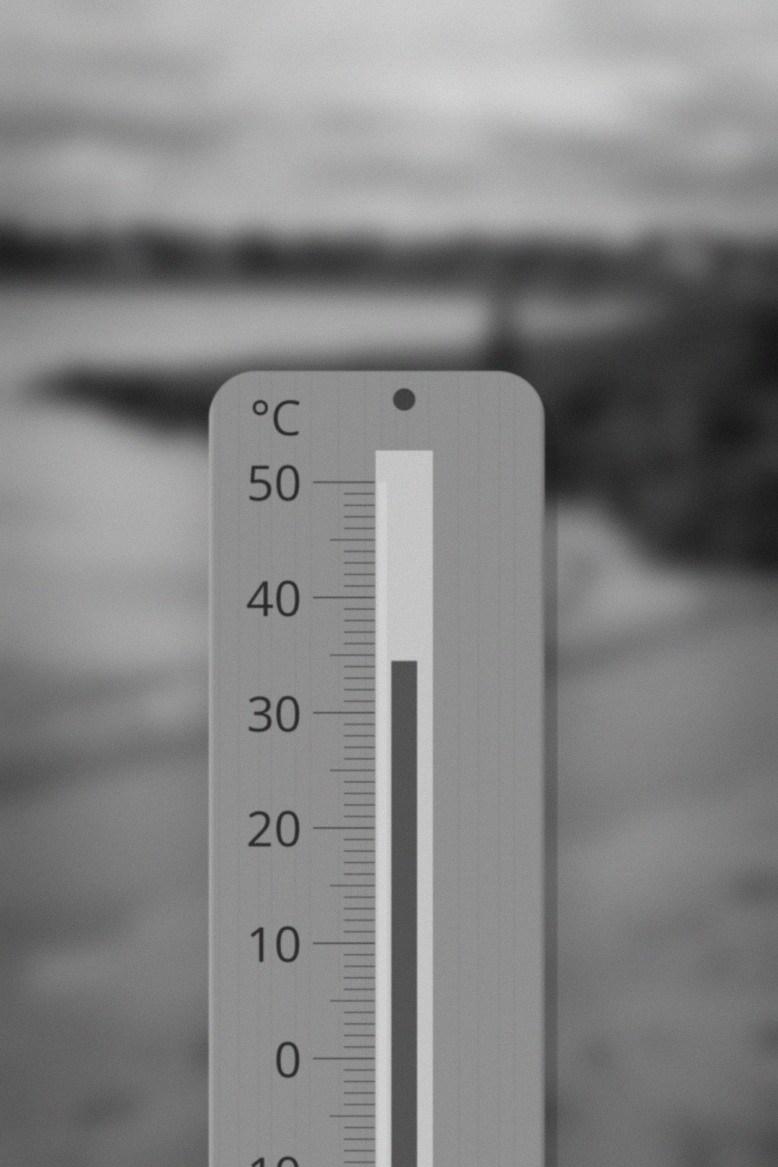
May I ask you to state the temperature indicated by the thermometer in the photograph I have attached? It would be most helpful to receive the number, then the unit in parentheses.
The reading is 34.5 (°C)
